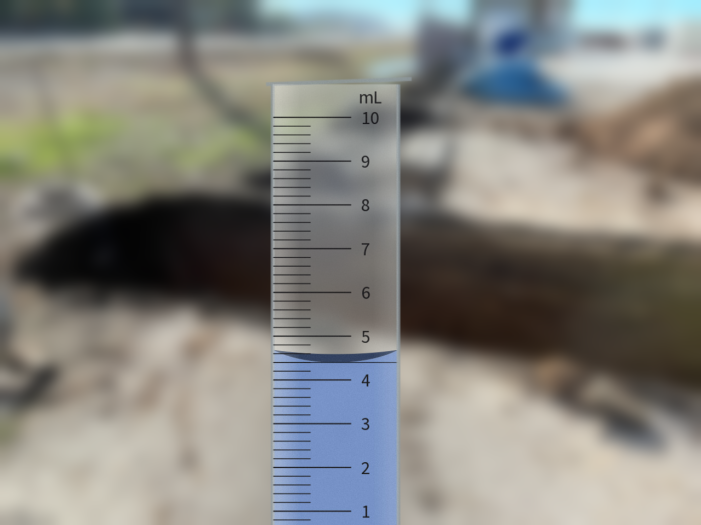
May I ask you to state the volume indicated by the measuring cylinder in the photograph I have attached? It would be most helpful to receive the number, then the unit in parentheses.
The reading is 4.4 (mL)
